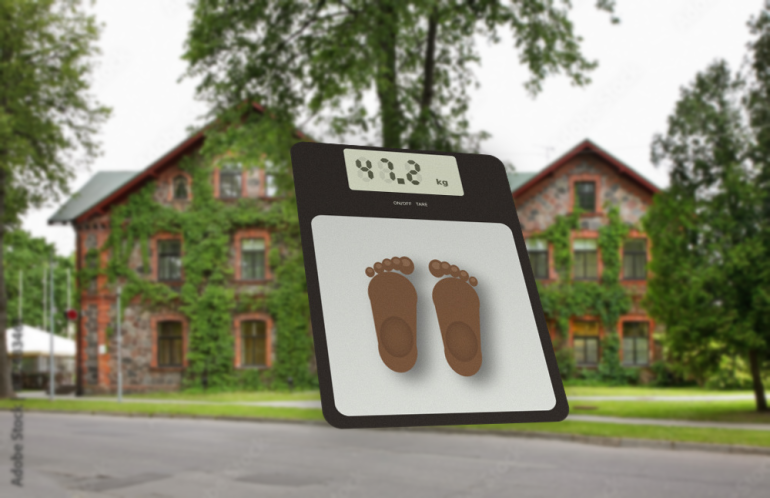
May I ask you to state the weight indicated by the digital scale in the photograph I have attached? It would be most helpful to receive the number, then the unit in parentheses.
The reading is 47.2 (kg)
